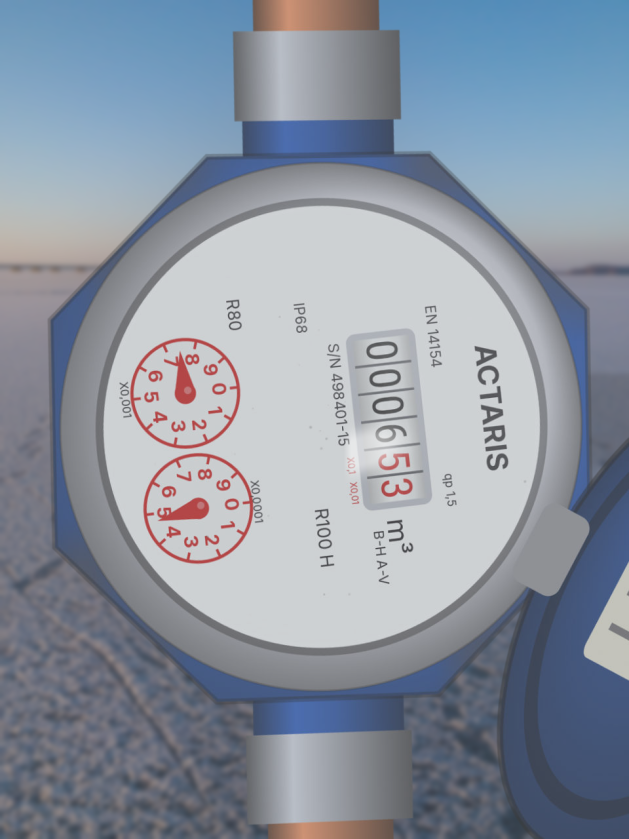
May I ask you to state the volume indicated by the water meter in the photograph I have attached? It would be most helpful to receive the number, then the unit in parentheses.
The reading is 6.5374 (m³)
